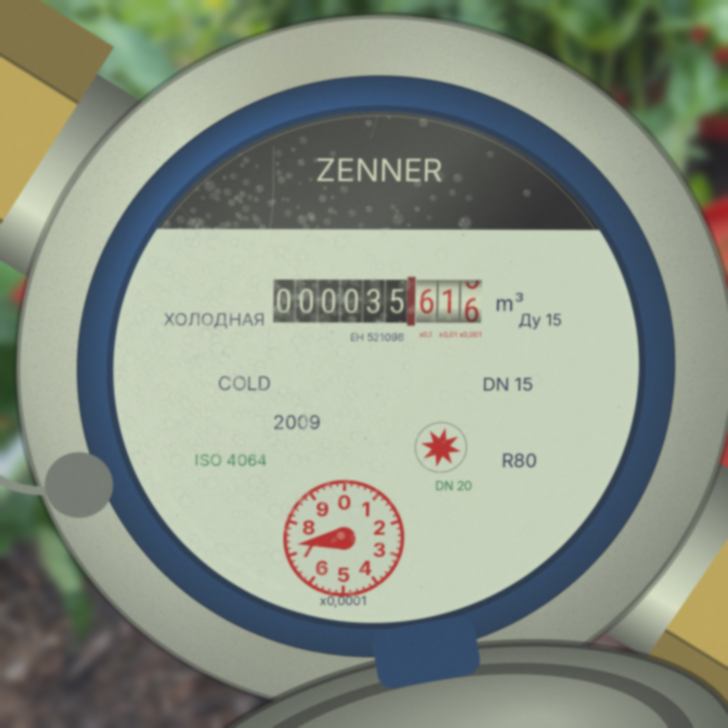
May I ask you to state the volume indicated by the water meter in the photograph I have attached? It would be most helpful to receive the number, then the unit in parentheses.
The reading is 35.6157 (m³)
